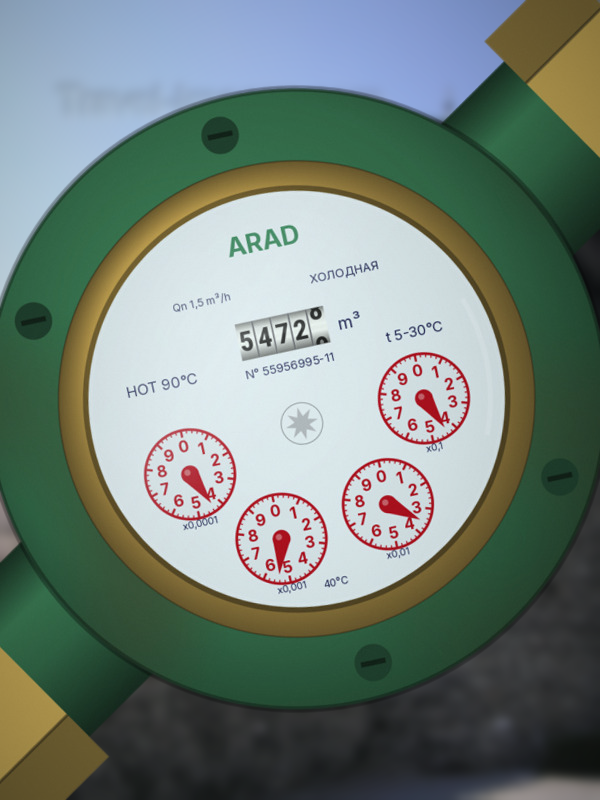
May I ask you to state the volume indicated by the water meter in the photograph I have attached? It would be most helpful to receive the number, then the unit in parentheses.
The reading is 54728.4354 (m³)
